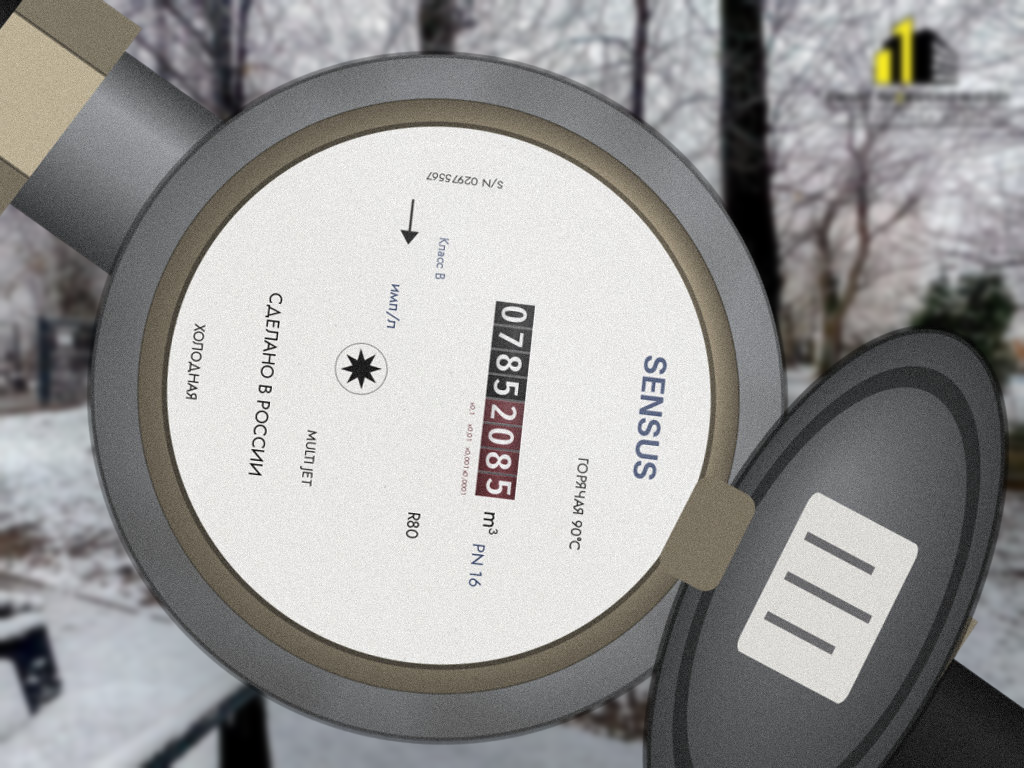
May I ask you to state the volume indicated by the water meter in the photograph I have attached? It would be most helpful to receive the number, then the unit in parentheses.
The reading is 785.2085 (m³)
